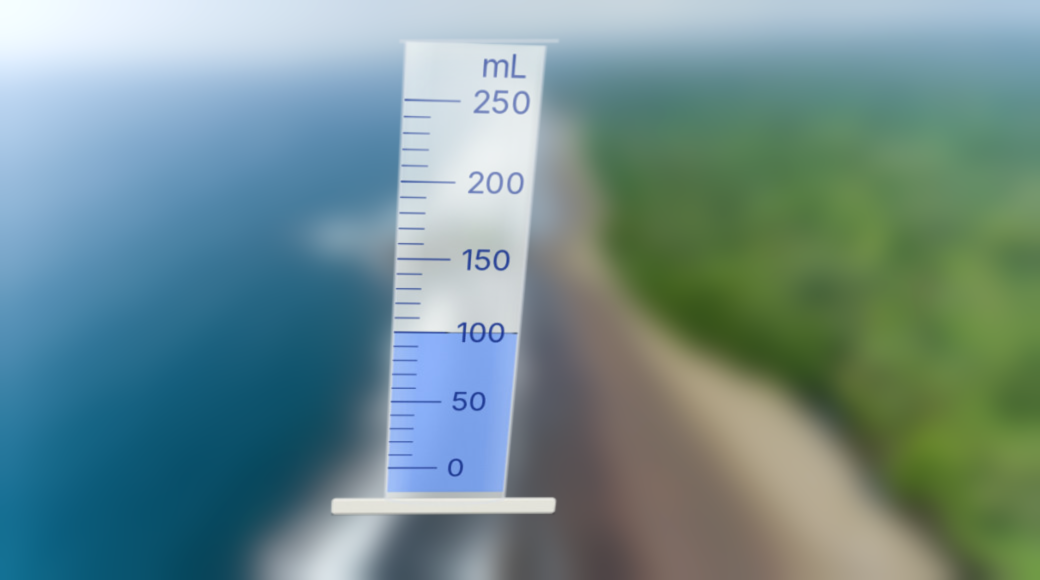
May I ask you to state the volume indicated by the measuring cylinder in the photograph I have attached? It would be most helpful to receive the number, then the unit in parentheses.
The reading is 100 (mL)
